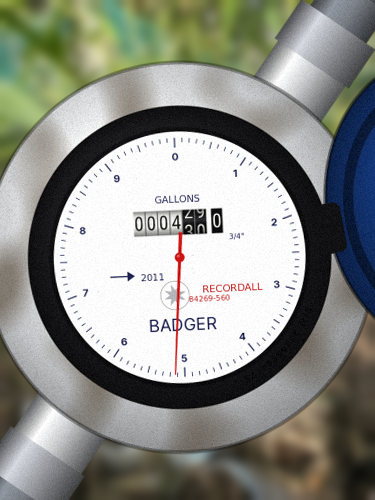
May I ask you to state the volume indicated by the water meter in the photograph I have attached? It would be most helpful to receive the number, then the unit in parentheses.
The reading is 4295.1 (gal)
